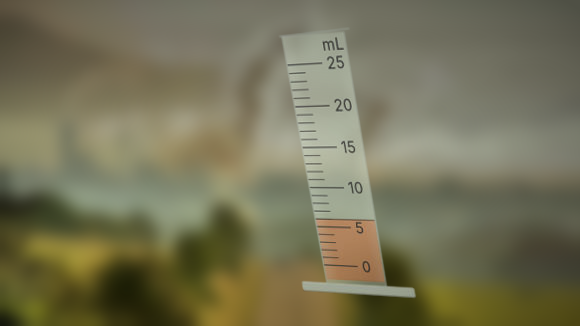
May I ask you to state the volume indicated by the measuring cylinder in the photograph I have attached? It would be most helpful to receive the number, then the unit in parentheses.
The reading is 6 (mL)
